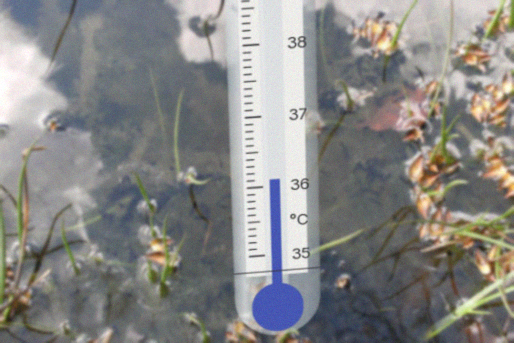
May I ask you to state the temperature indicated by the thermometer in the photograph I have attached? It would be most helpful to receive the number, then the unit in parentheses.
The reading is 36.1 (°C)
